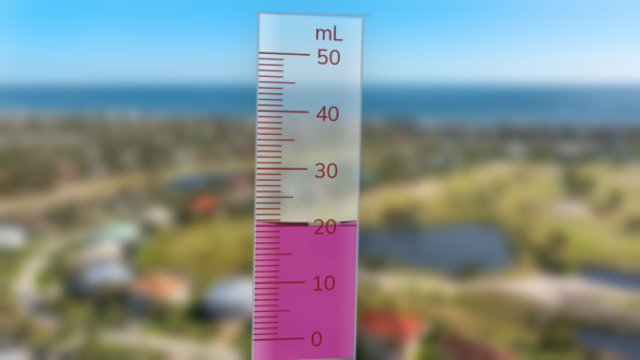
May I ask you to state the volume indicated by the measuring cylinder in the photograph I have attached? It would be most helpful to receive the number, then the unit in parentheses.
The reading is 20 (mL)
